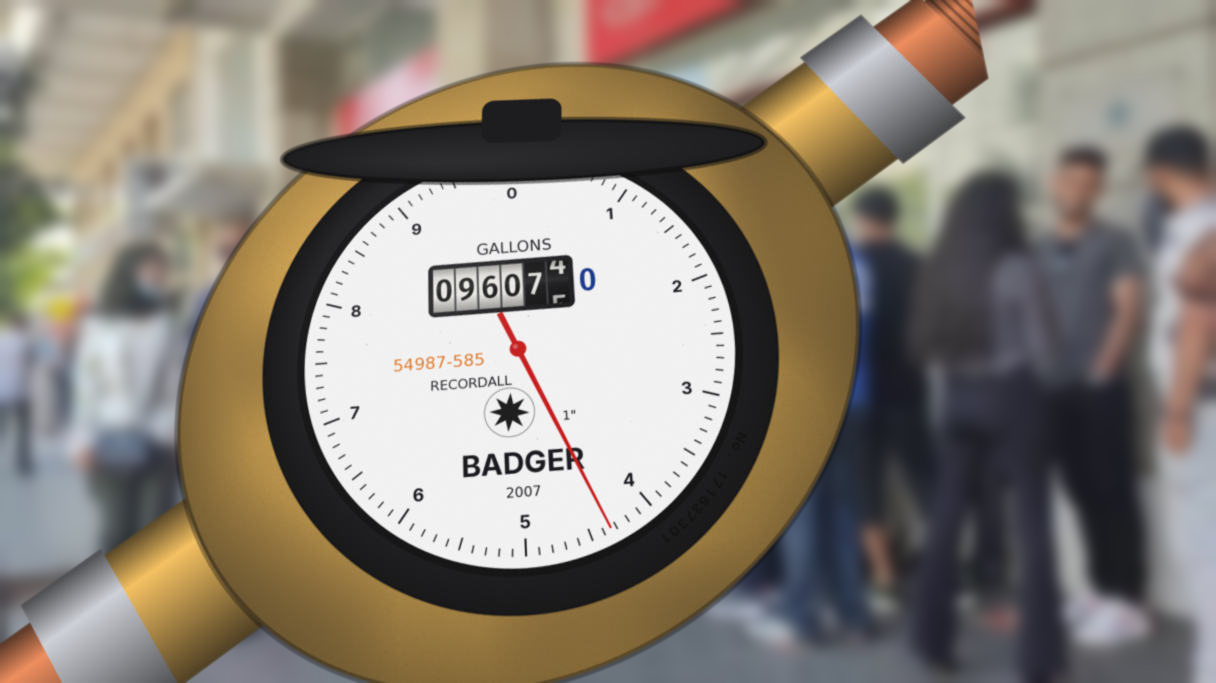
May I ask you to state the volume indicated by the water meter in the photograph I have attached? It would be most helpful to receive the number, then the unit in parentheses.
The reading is 960744.3 (gal)
